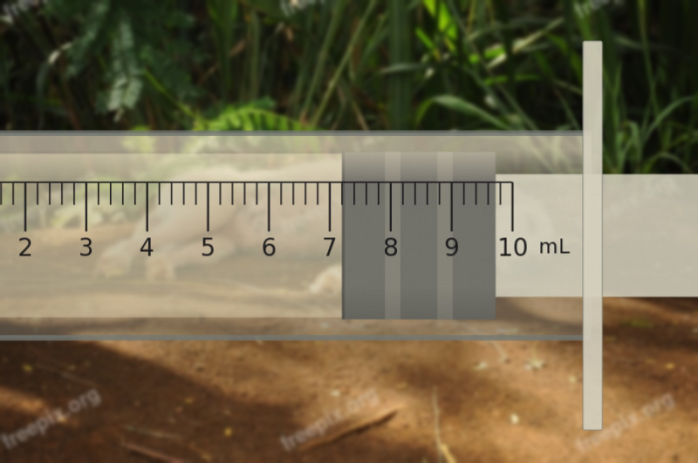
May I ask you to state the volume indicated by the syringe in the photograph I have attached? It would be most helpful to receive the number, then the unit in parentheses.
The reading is 7.2 (mL)
